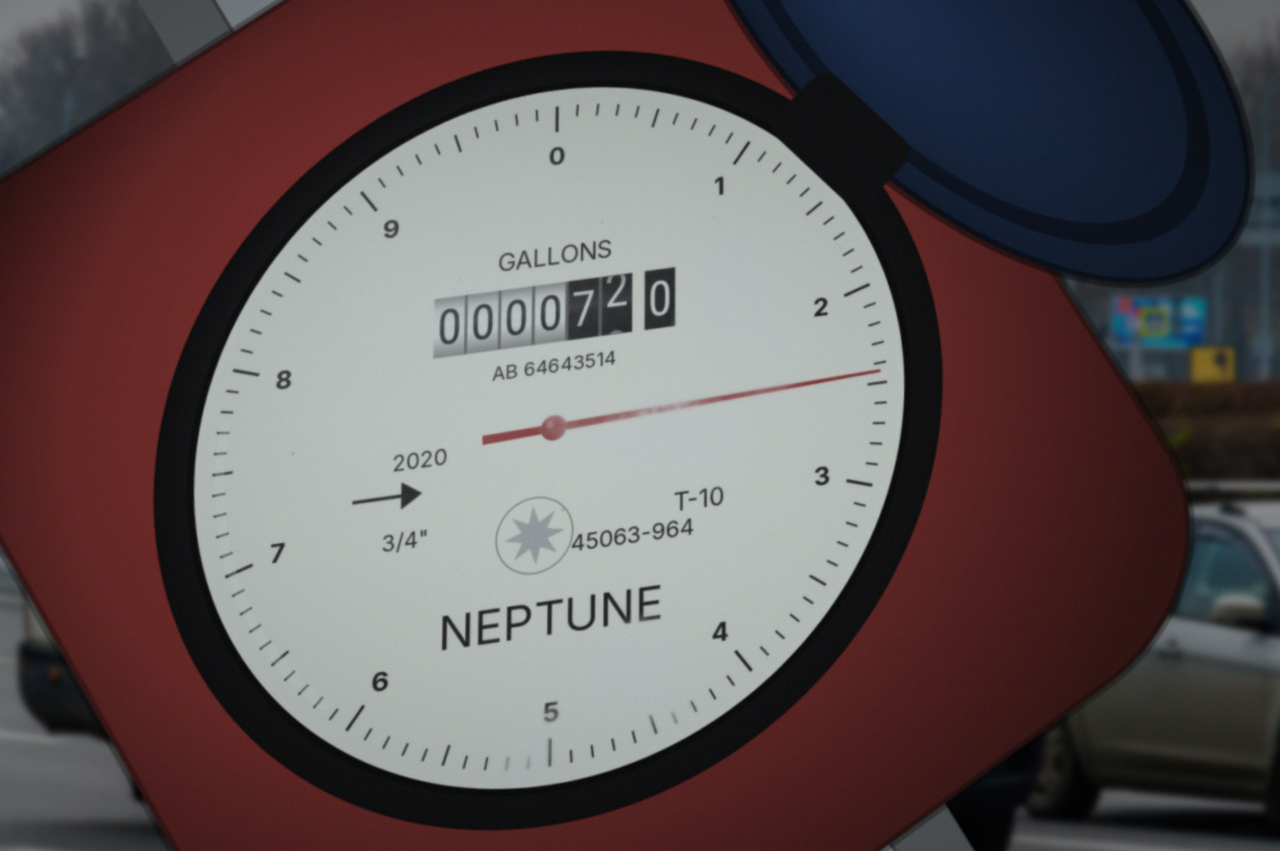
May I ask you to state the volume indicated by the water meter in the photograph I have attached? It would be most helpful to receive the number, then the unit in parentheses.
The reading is 722.4 (gal)
